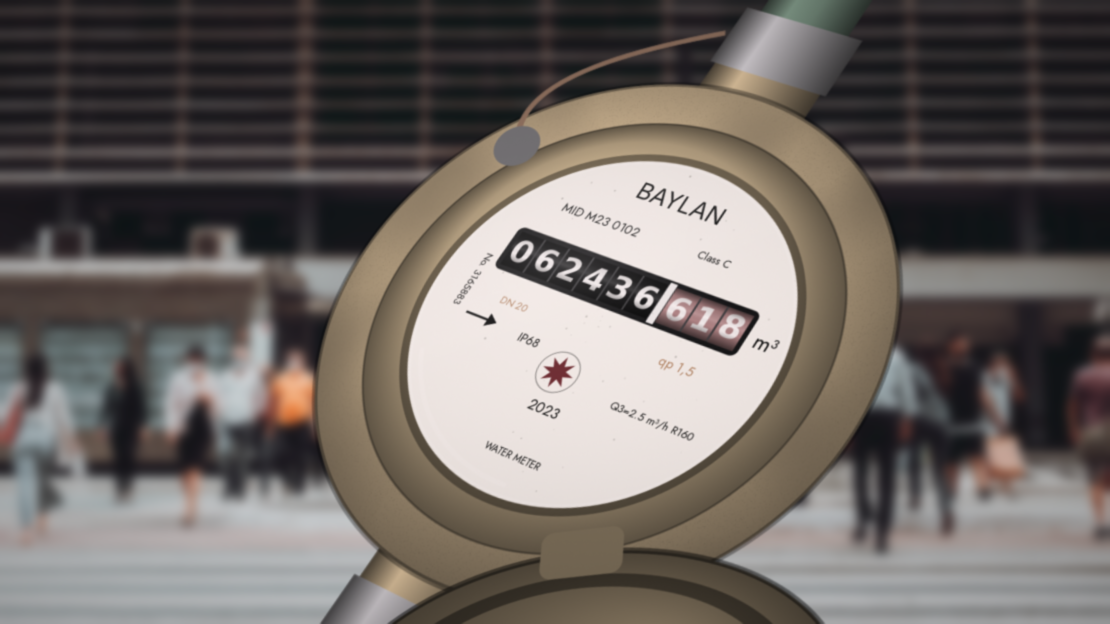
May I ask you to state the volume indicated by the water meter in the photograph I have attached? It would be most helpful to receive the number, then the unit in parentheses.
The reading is 62436.618 (m³)
